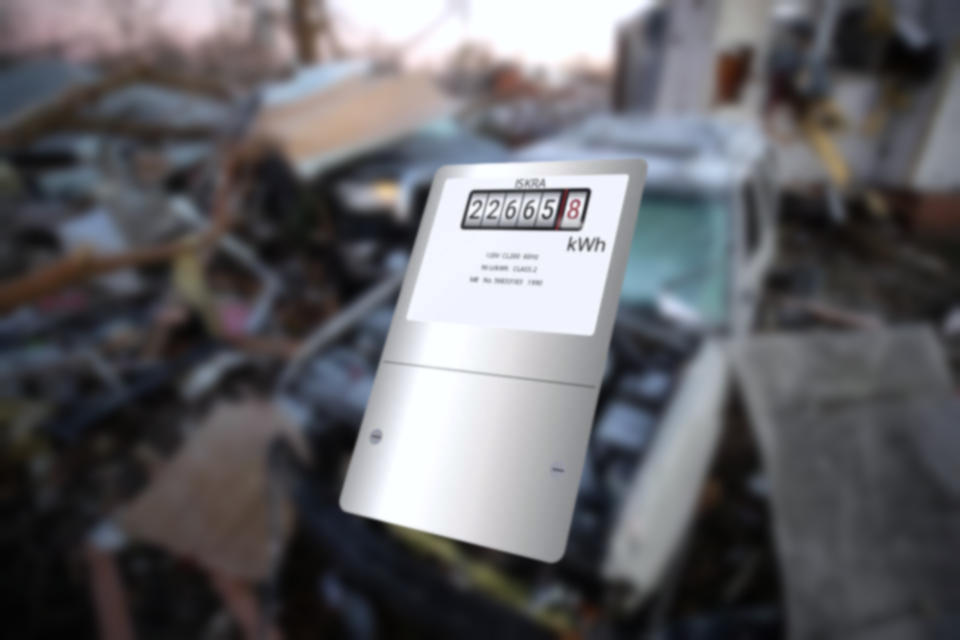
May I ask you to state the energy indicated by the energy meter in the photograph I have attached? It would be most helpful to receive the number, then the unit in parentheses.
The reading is 22665.8 (kWh)
